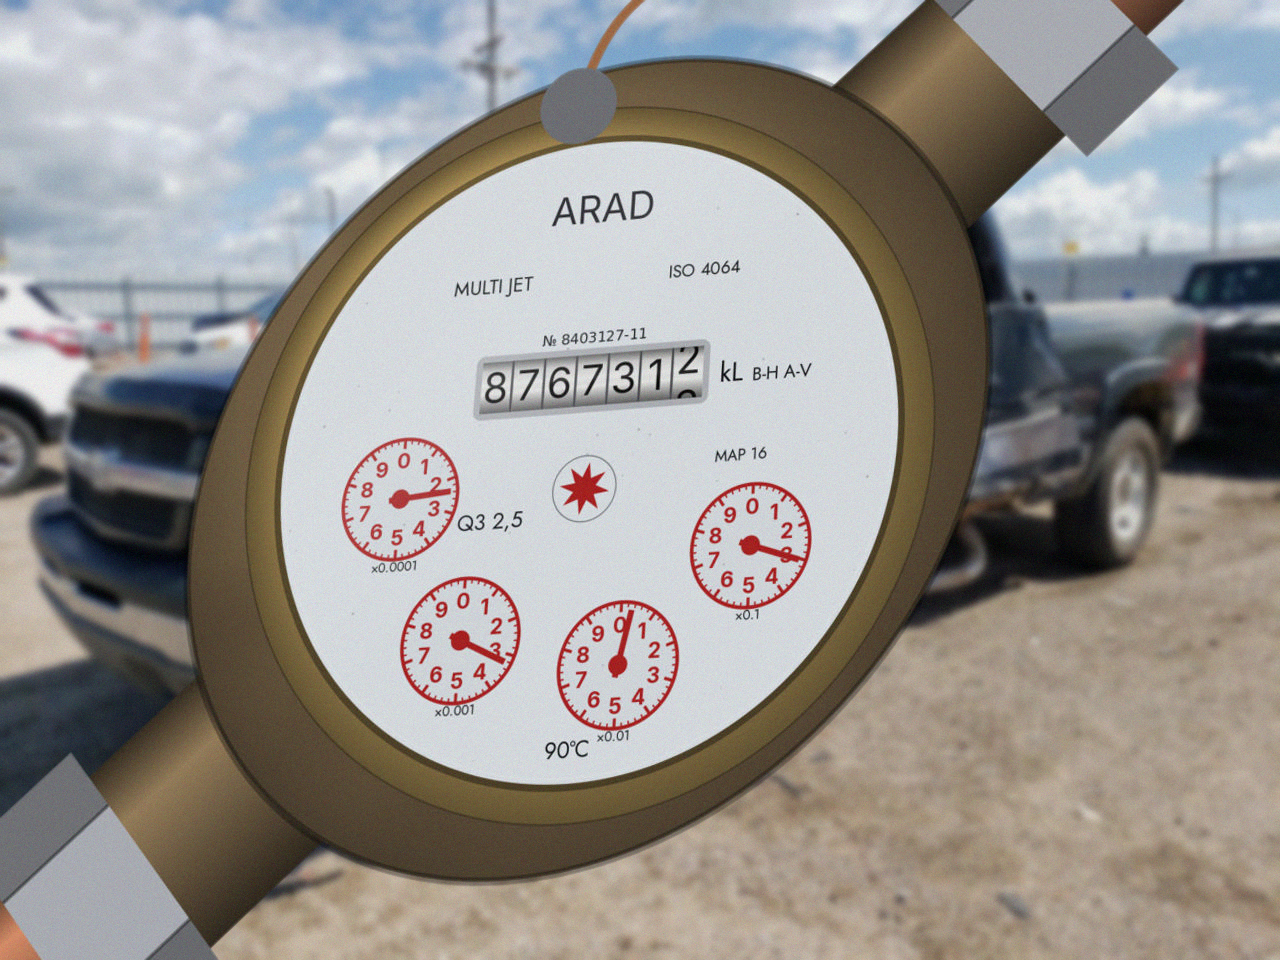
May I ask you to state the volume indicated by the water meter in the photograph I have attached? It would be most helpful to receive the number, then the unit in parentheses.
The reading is 8767312.3032 (kL)
